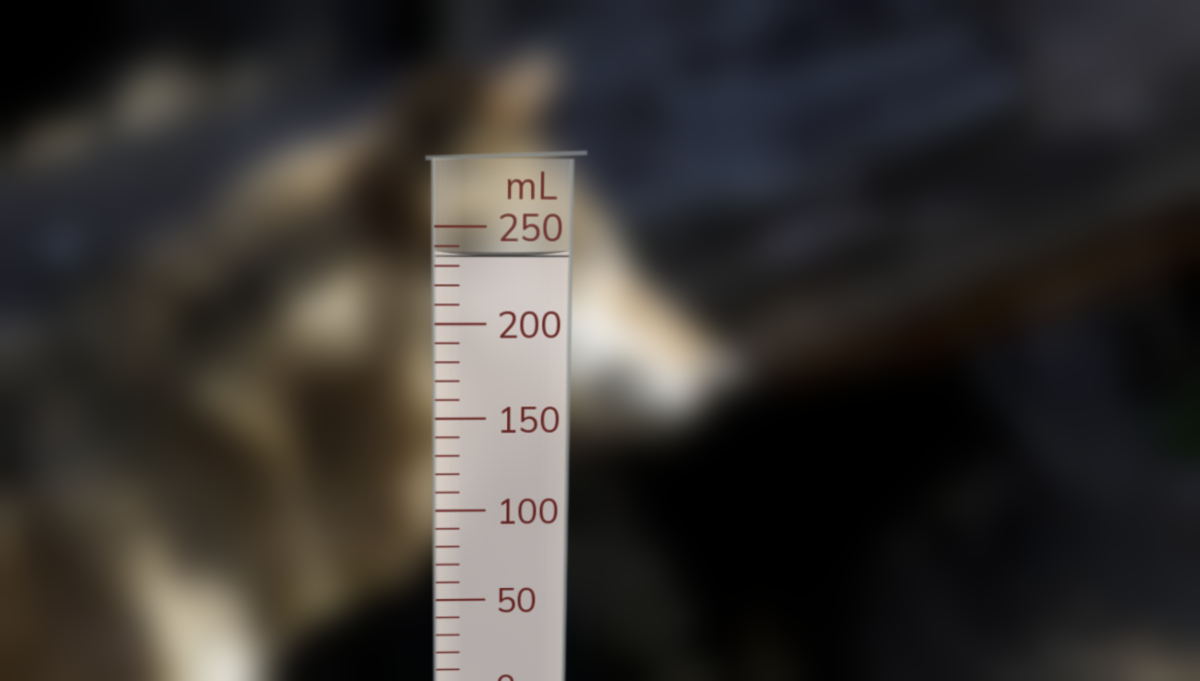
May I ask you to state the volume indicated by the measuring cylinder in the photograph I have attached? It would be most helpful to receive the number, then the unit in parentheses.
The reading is 235 (mL)
